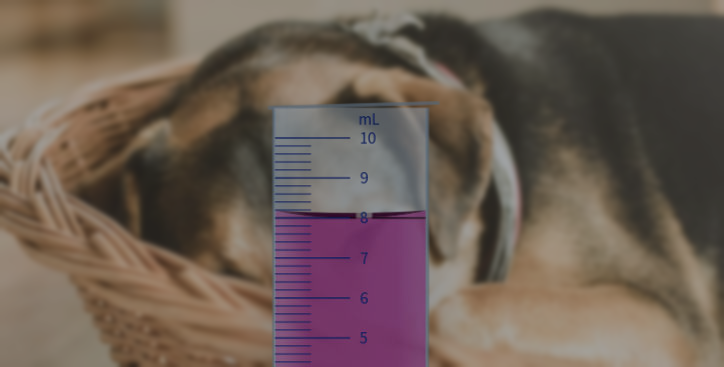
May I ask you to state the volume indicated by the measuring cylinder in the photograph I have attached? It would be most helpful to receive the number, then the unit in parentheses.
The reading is 8 (mL)
